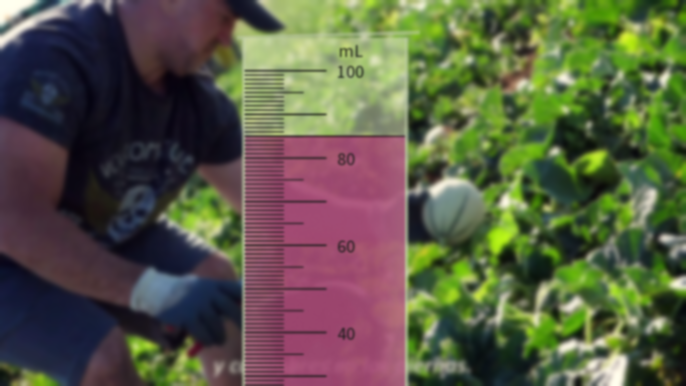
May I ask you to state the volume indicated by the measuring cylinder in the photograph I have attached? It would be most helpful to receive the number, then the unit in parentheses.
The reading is 85 (mL)
